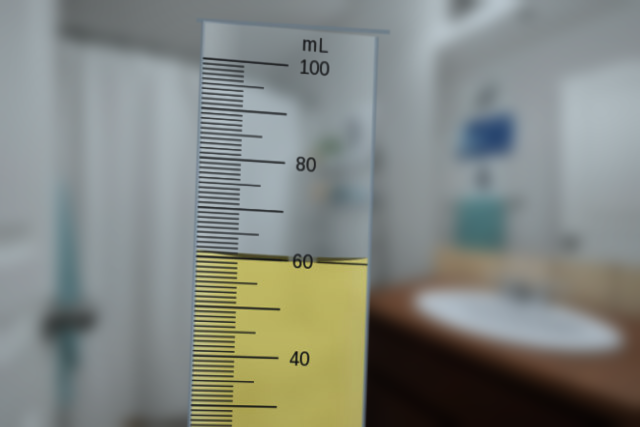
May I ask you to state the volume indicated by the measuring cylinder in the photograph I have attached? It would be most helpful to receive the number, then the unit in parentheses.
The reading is 60 (mL)
